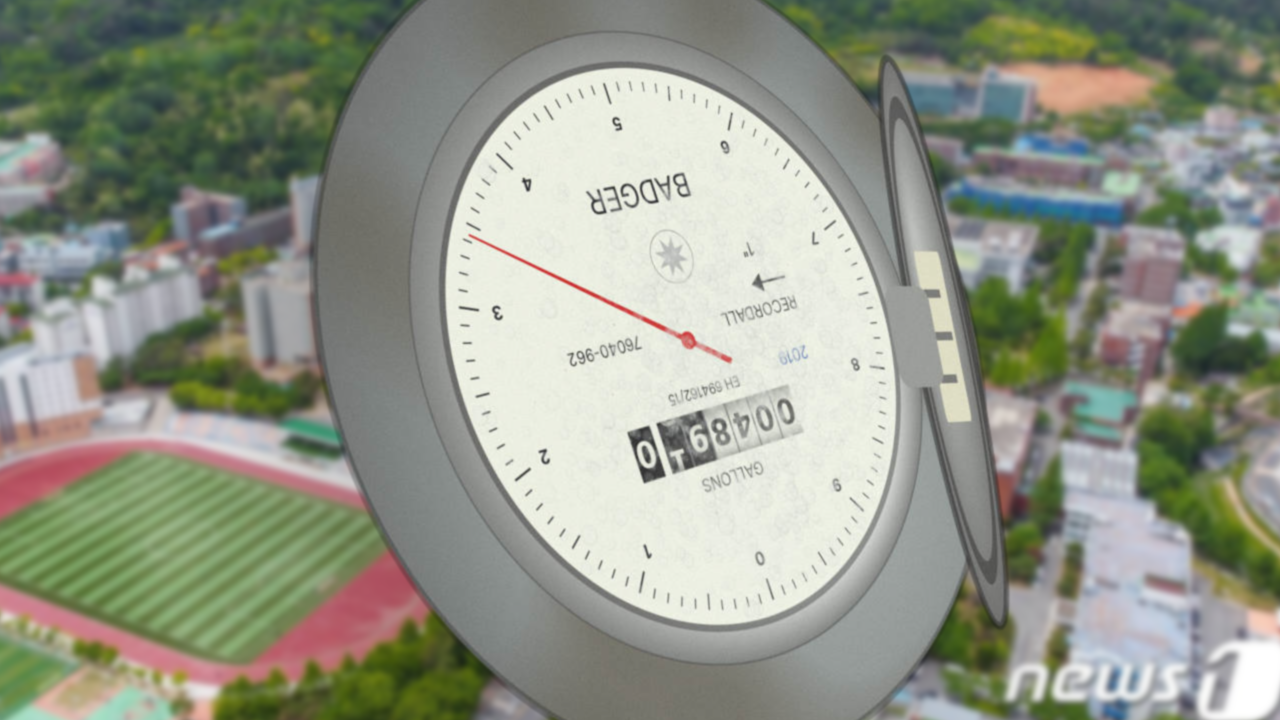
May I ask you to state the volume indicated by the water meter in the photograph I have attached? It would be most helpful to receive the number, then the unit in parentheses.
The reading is 48913.4 (gal)
